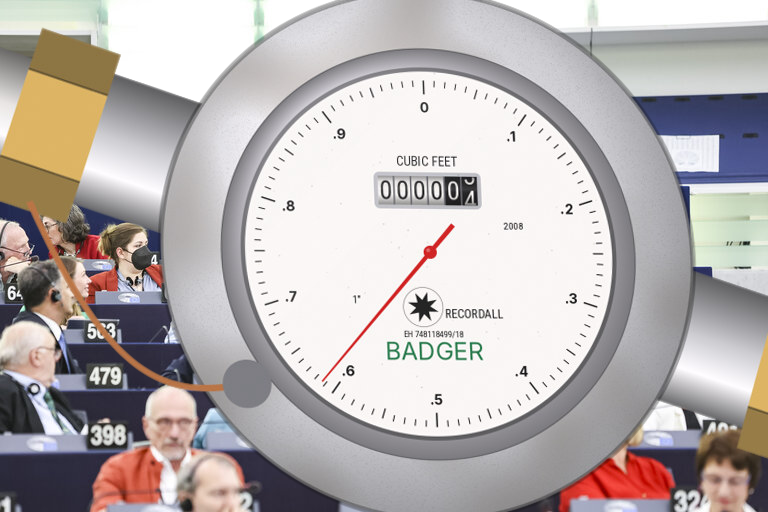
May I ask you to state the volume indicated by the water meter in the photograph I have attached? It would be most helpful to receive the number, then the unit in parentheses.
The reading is 3.61 (ft³)
